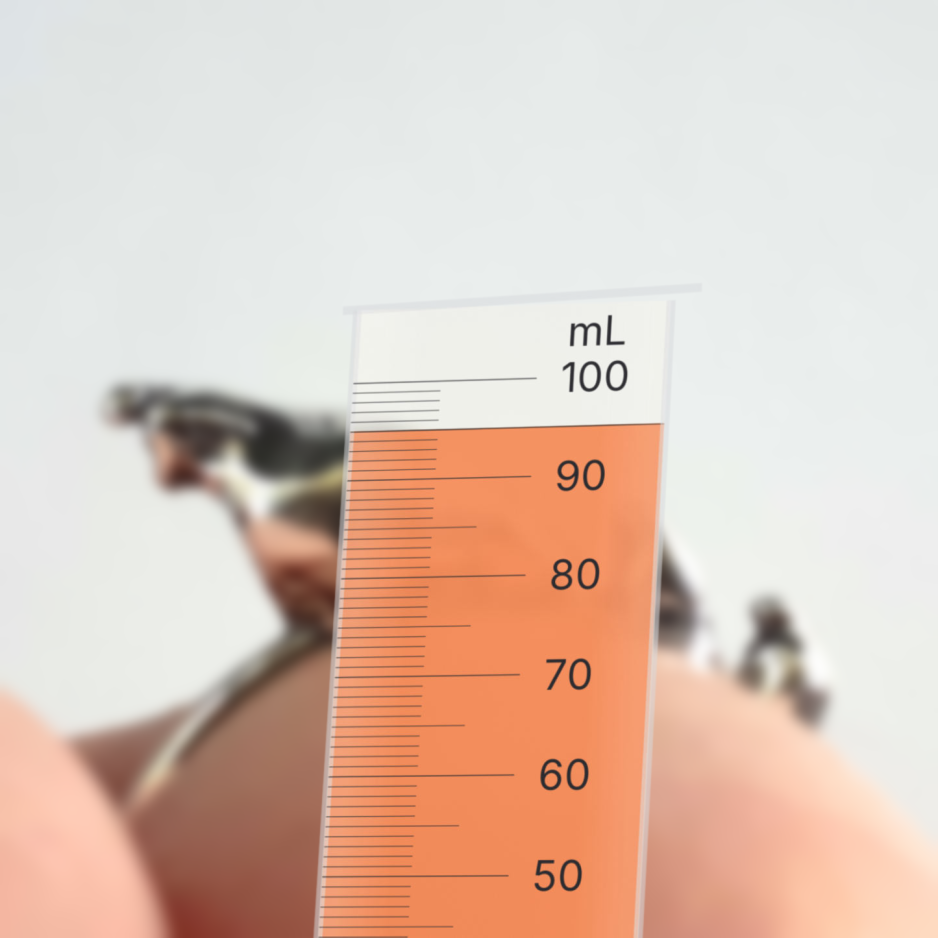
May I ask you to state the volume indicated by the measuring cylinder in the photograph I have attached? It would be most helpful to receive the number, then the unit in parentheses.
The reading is 95 (mL)
